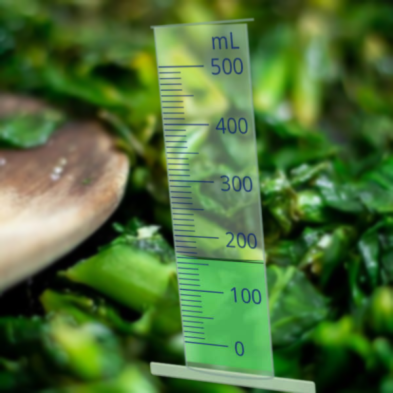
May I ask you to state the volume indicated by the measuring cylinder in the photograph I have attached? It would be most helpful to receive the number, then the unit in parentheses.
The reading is 160 (mL)
